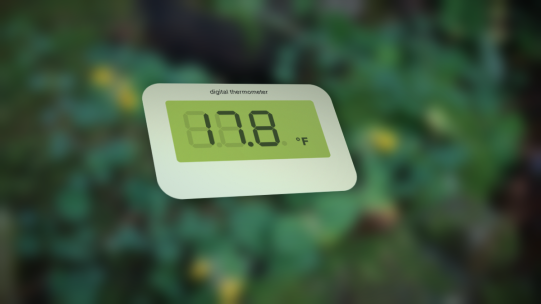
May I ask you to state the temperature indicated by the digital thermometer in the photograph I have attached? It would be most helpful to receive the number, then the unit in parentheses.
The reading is 17.8 (°F)
